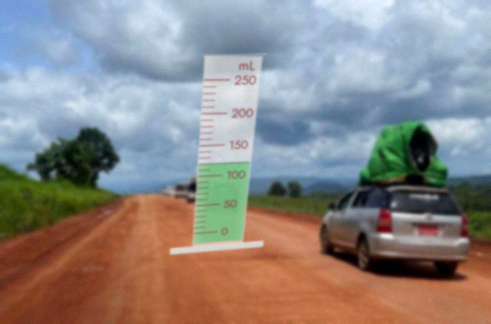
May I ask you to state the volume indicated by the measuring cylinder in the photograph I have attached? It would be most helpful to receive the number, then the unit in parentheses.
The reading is 120 (mL)
